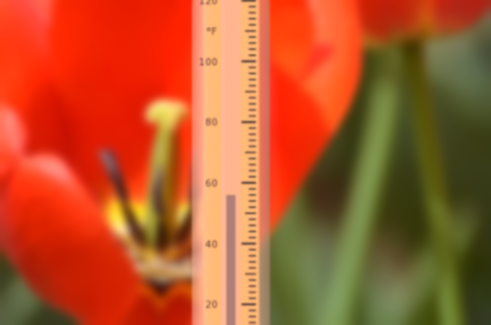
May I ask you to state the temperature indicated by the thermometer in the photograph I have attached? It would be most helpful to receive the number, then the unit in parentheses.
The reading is 56 (°F)
